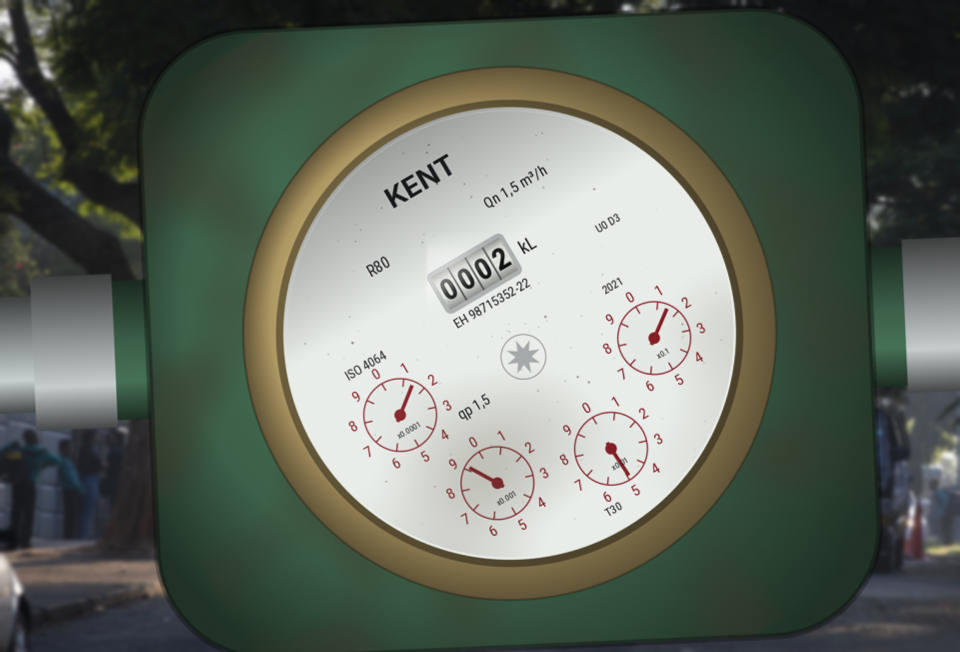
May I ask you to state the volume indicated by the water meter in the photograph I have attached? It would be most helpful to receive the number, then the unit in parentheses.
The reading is 2.1491 (kL)
